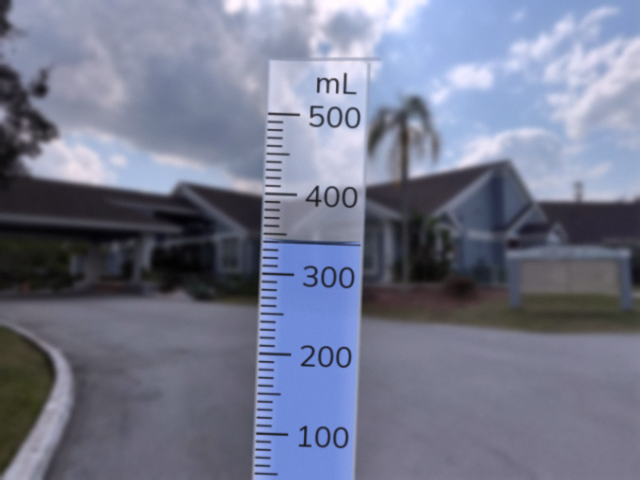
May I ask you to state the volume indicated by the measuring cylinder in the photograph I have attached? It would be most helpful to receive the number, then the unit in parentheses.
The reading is 340 (mL)
